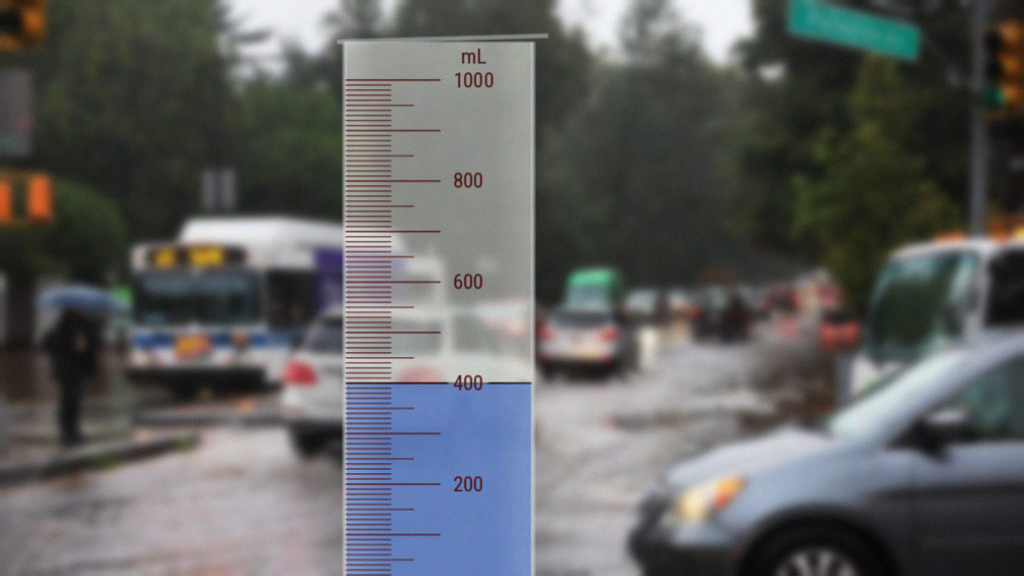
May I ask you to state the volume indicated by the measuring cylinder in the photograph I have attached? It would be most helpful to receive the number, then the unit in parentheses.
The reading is 400 (mL)
